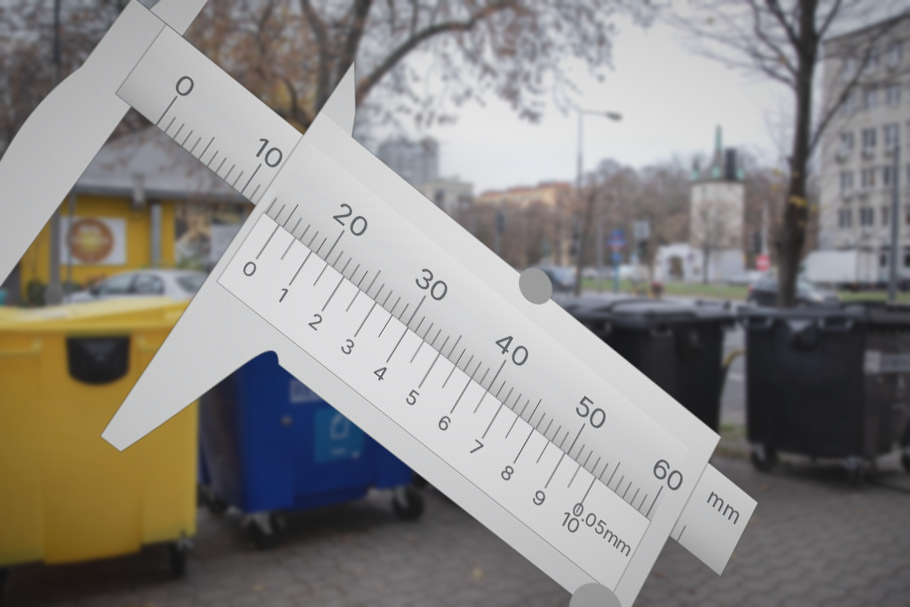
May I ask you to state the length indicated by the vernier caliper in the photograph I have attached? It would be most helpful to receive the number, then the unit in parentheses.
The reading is 14.6 (mm)
